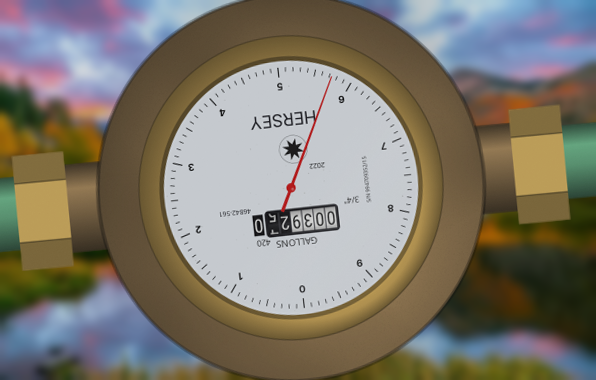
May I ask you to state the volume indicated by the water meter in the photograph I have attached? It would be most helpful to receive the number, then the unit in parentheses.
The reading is 39245.7 (gal)
